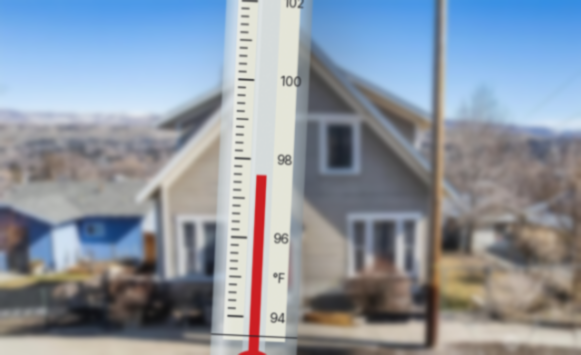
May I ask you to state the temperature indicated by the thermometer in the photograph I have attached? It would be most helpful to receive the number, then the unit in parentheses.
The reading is 97.6 (°F)
